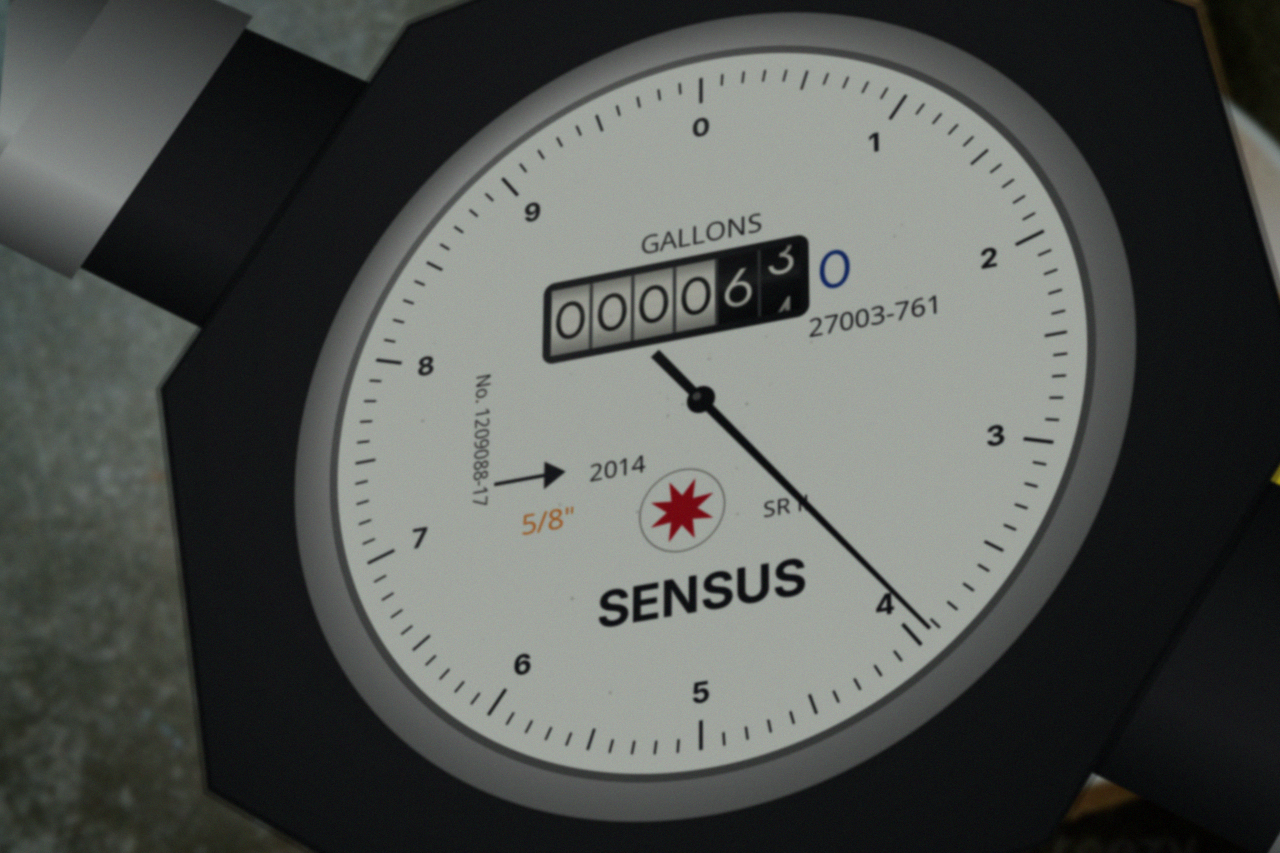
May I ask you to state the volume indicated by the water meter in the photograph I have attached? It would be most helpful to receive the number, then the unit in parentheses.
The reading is 633.9 (gal)
